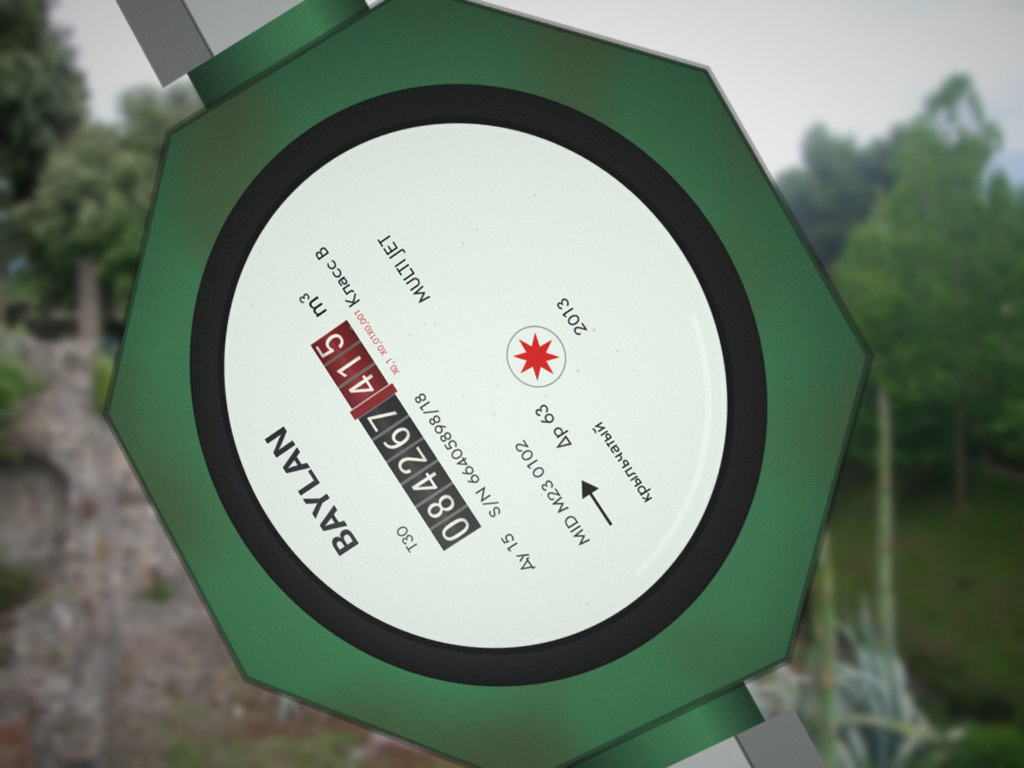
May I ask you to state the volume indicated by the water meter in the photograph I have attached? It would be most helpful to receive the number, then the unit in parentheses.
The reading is 84267.415 (m³)
